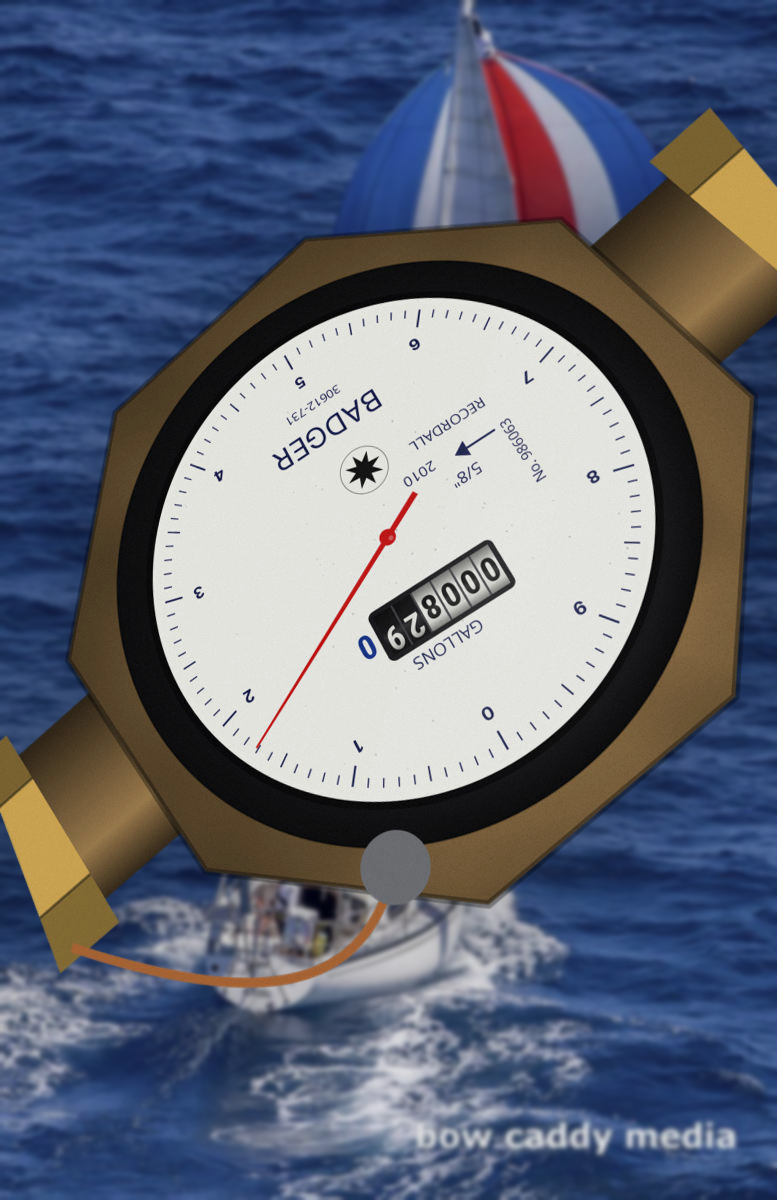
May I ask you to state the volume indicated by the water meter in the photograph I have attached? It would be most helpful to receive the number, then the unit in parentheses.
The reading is 8291.7 (gal)
